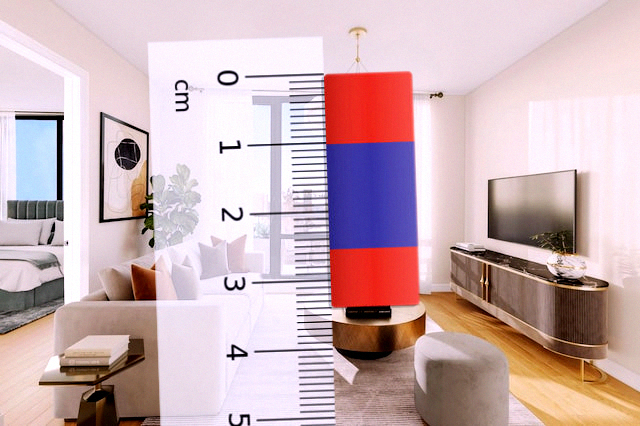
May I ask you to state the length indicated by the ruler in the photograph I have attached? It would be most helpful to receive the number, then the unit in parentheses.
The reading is 3.4 (cm)
